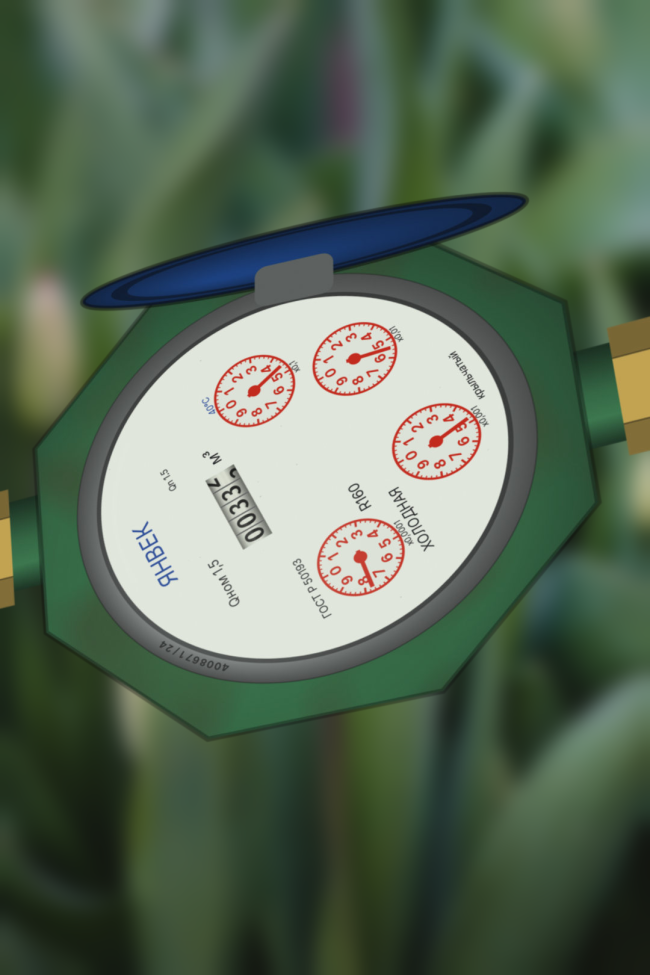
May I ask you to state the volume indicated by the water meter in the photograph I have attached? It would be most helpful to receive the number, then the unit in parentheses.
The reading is 332.4547 (m³)
